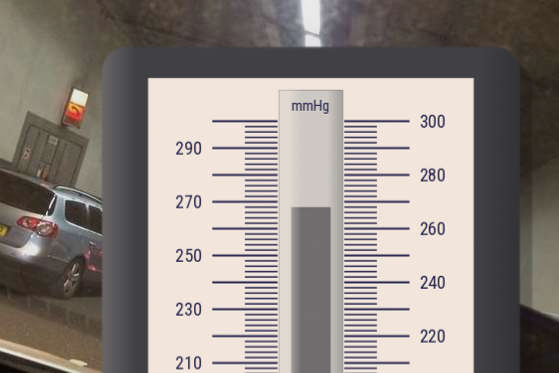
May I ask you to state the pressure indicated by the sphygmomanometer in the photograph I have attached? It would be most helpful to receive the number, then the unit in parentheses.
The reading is 268 (mmHg)
